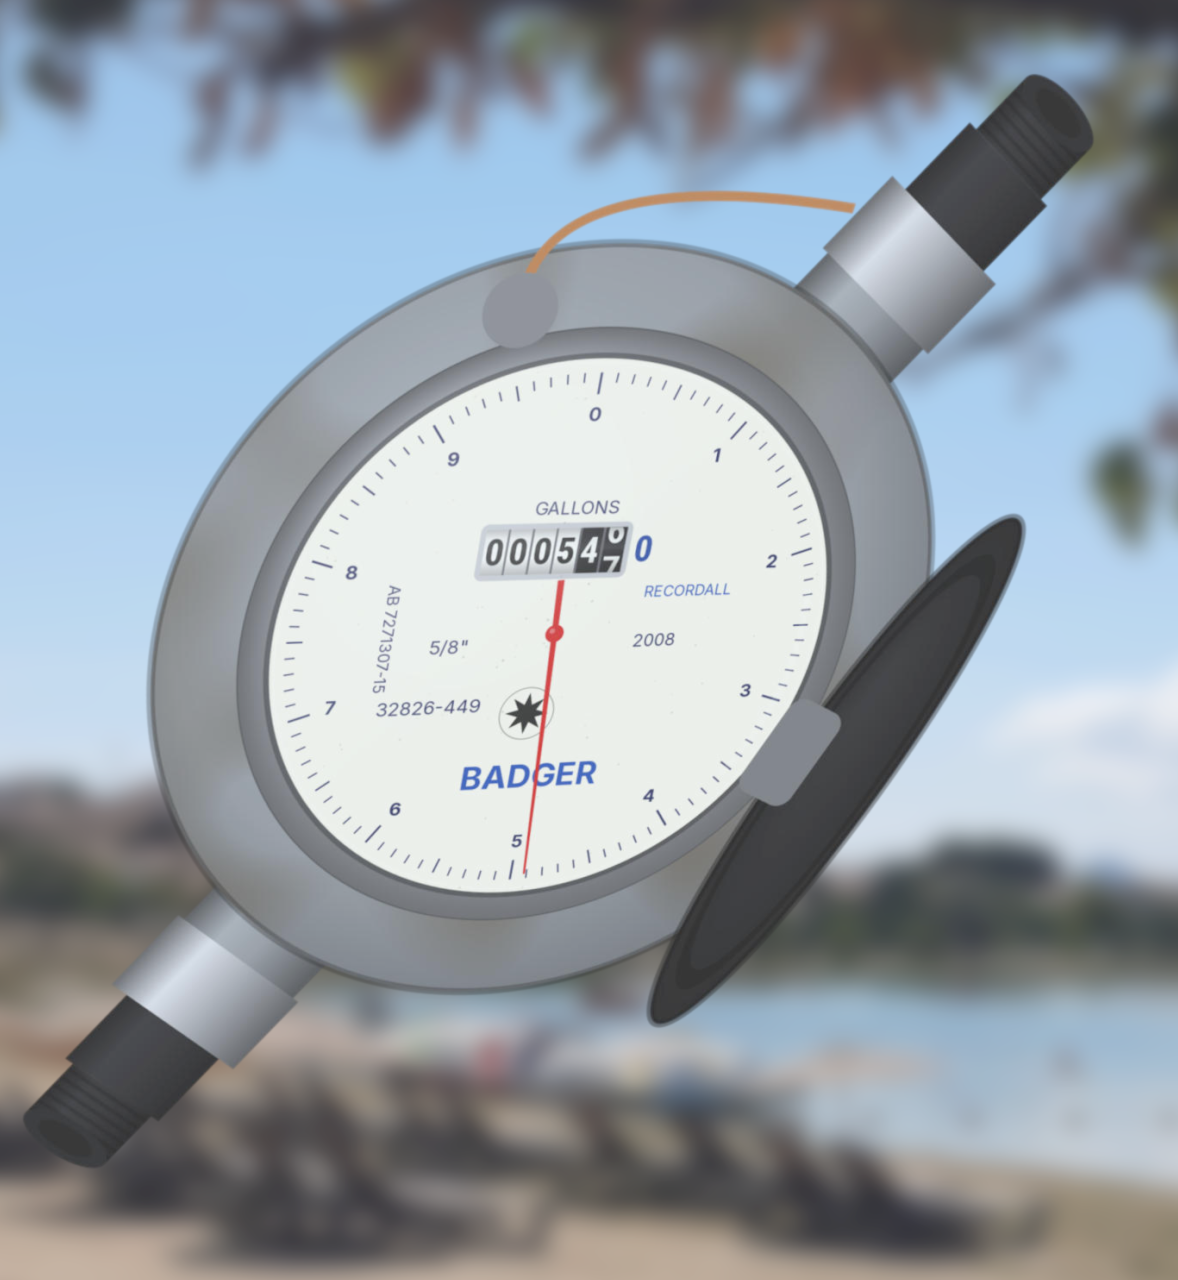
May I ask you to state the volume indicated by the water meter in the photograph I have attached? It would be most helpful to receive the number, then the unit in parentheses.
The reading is 5464.9 (gal)
